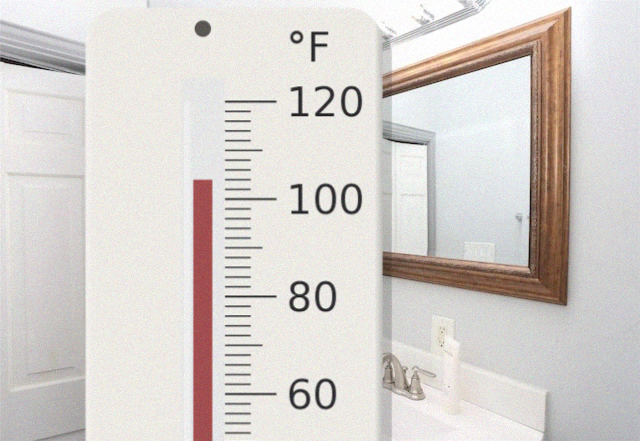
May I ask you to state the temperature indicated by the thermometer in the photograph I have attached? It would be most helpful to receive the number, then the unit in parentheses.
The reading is 104 (°F)
